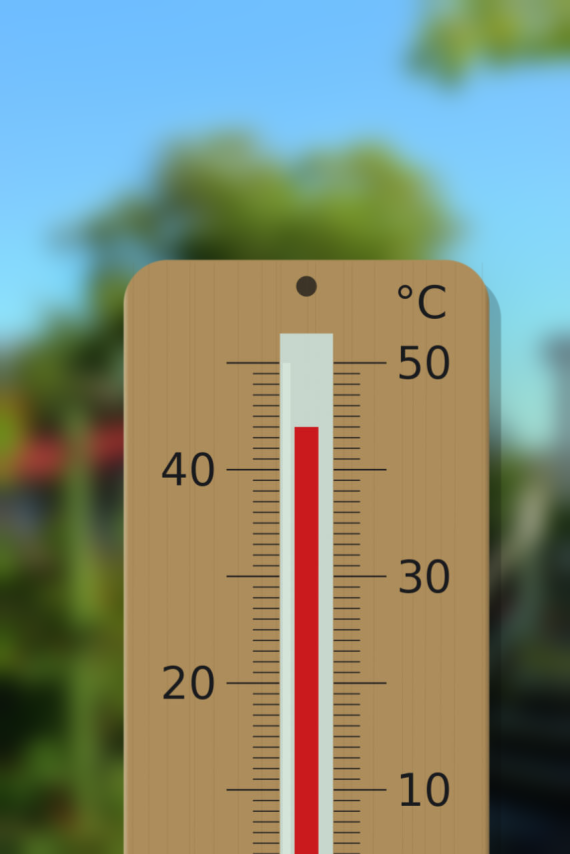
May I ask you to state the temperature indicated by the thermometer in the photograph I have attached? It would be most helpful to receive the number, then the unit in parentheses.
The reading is 44 (°C)
